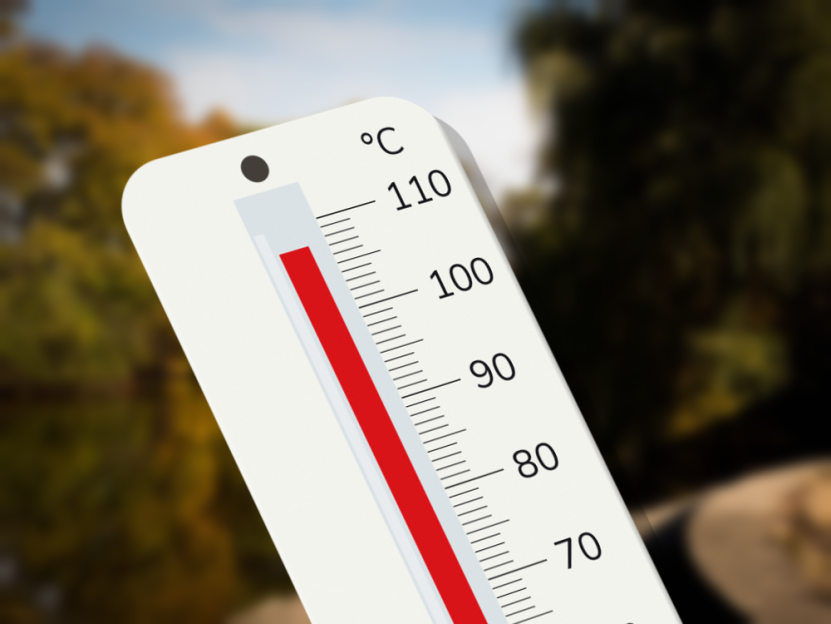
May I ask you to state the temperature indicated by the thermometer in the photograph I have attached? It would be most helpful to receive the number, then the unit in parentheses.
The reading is 107.5 (°C)
